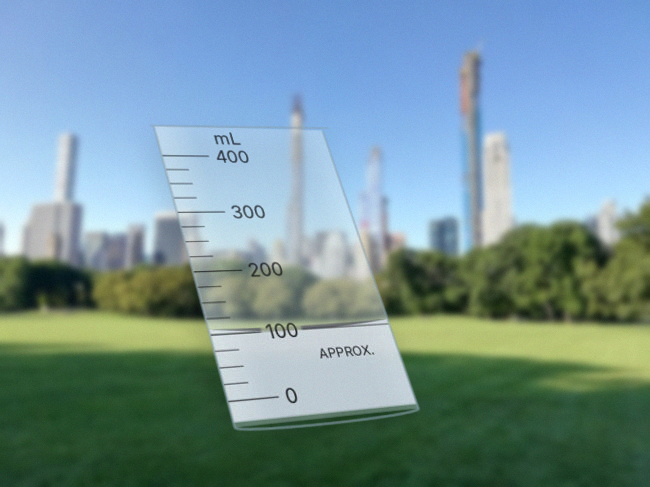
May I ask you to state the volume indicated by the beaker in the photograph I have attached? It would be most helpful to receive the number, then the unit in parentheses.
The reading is 100 (mL)
